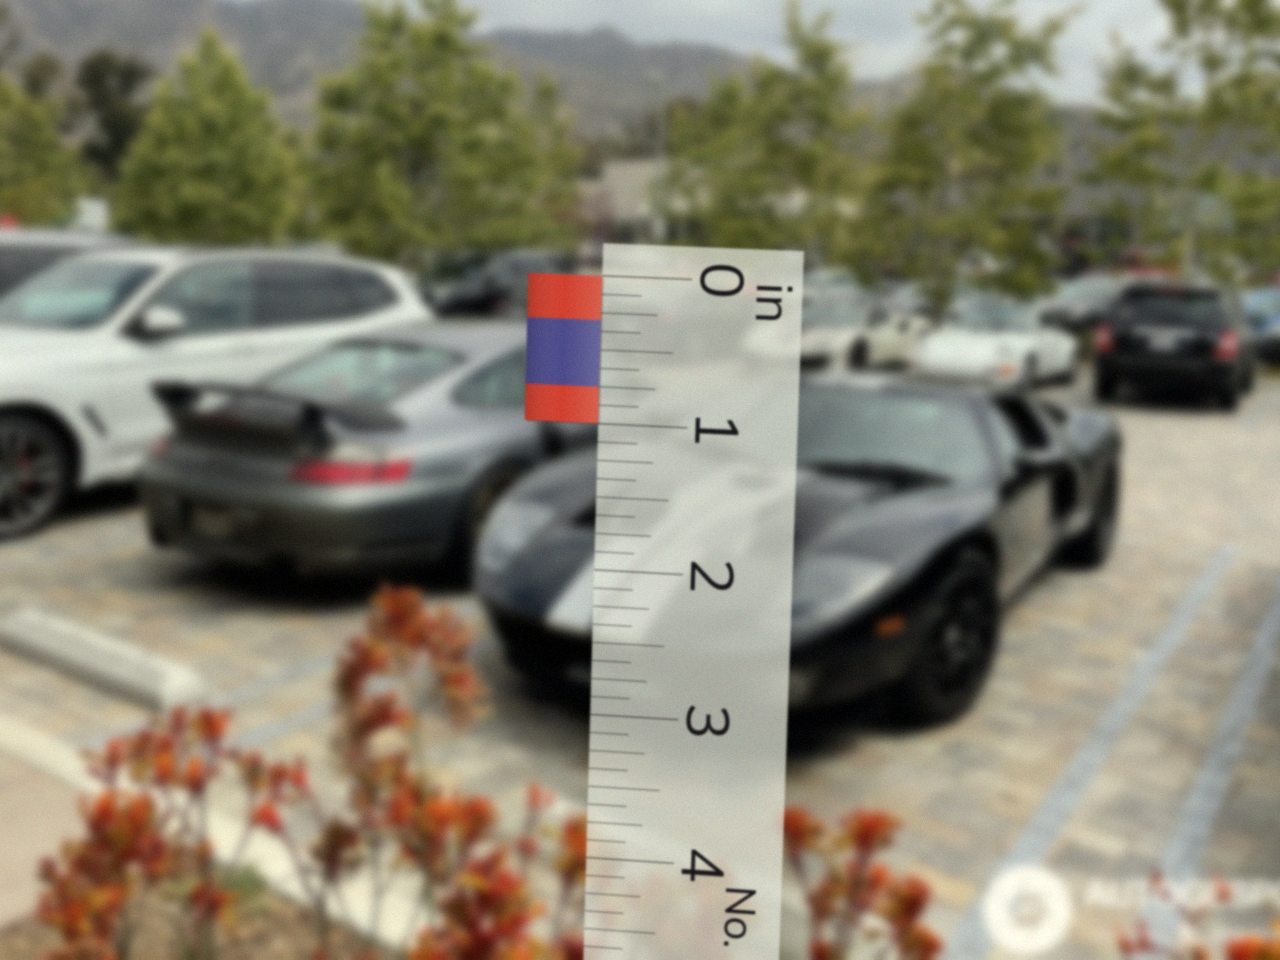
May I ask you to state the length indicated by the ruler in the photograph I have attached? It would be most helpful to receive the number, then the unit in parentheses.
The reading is 1 (in)
